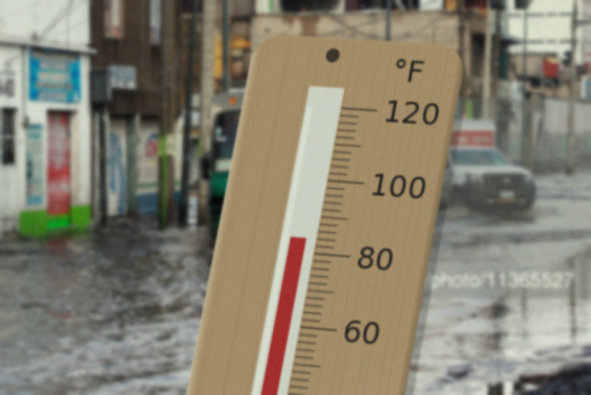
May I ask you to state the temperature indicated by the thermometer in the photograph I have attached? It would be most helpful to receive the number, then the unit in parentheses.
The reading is 84 (°F)
